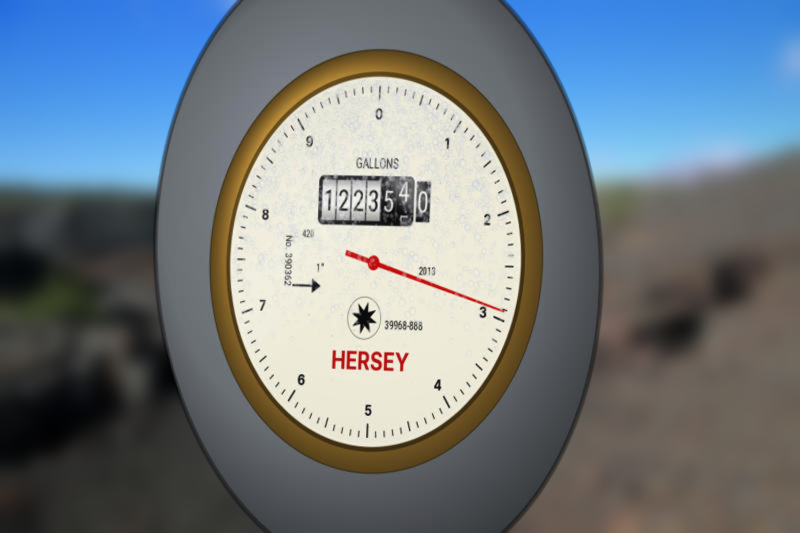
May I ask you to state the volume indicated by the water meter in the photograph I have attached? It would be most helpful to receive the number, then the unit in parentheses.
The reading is 1223542.9 (gal)
